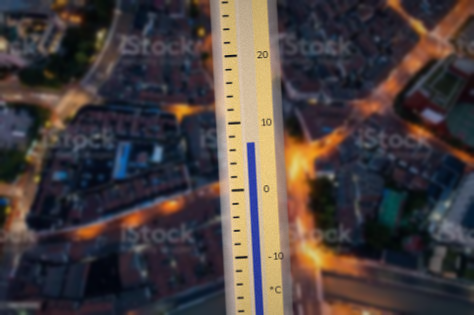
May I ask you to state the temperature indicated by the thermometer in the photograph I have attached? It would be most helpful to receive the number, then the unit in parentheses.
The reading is 7 (°C)
